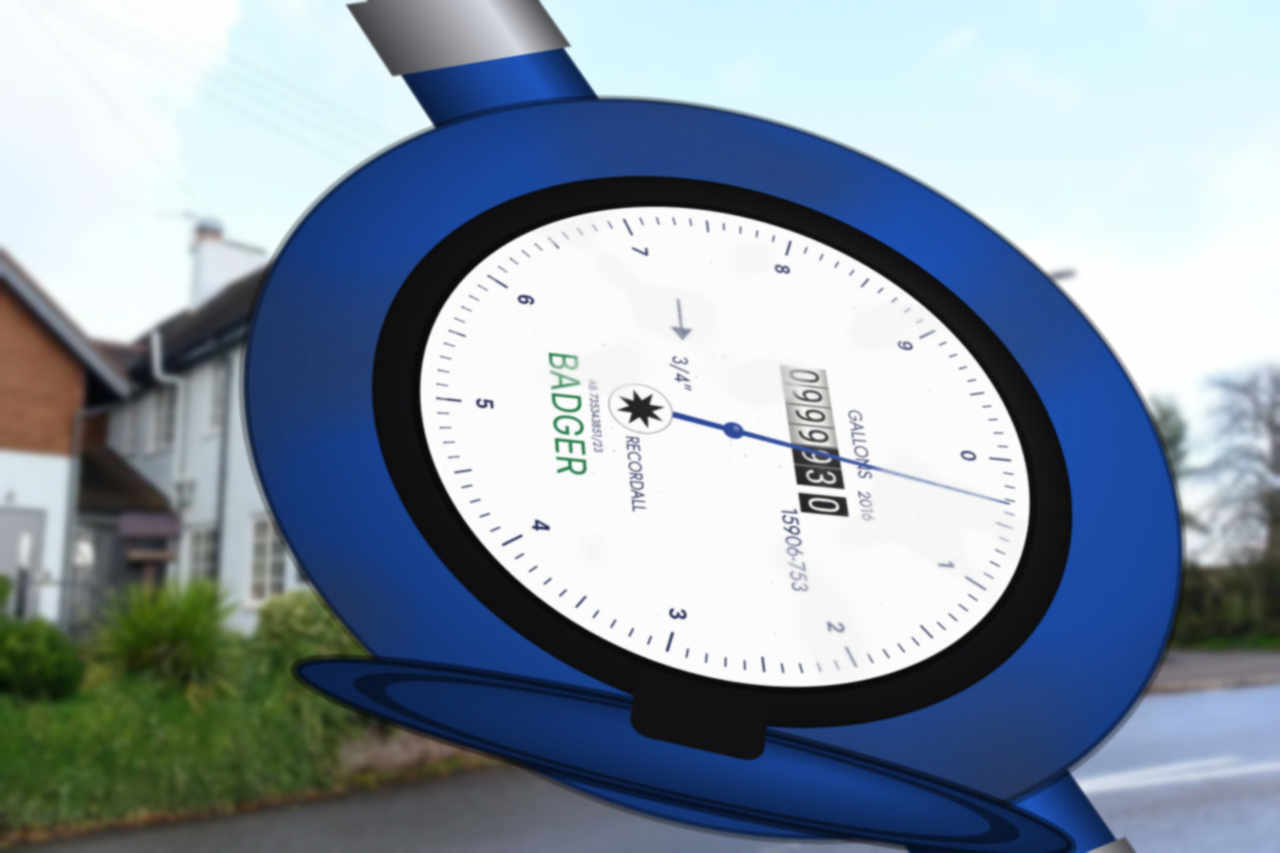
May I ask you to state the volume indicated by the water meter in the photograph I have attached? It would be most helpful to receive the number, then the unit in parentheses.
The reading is 999930.3 (gal)
